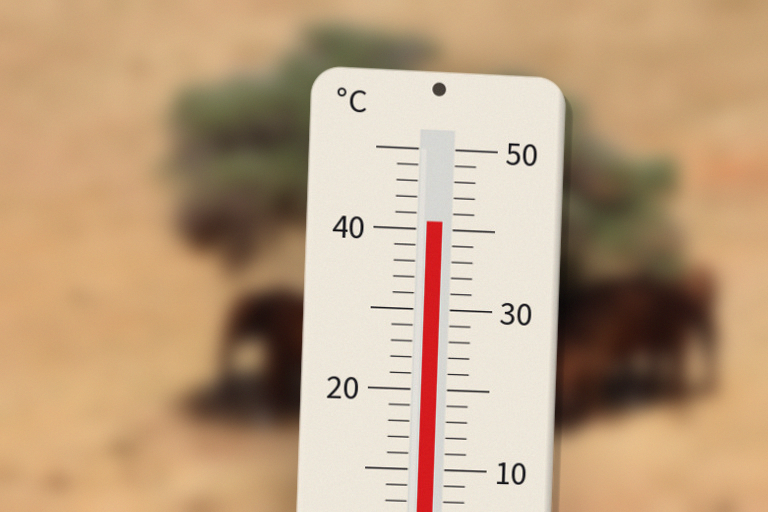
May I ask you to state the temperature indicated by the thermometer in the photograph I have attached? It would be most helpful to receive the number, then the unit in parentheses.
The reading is 41 (°C)
